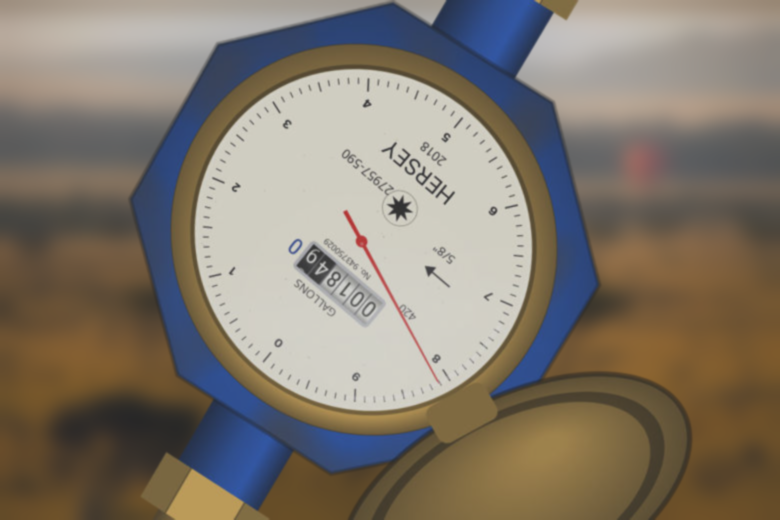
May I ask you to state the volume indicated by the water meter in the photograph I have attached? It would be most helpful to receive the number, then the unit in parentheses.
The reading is 18488.1 (gal)
